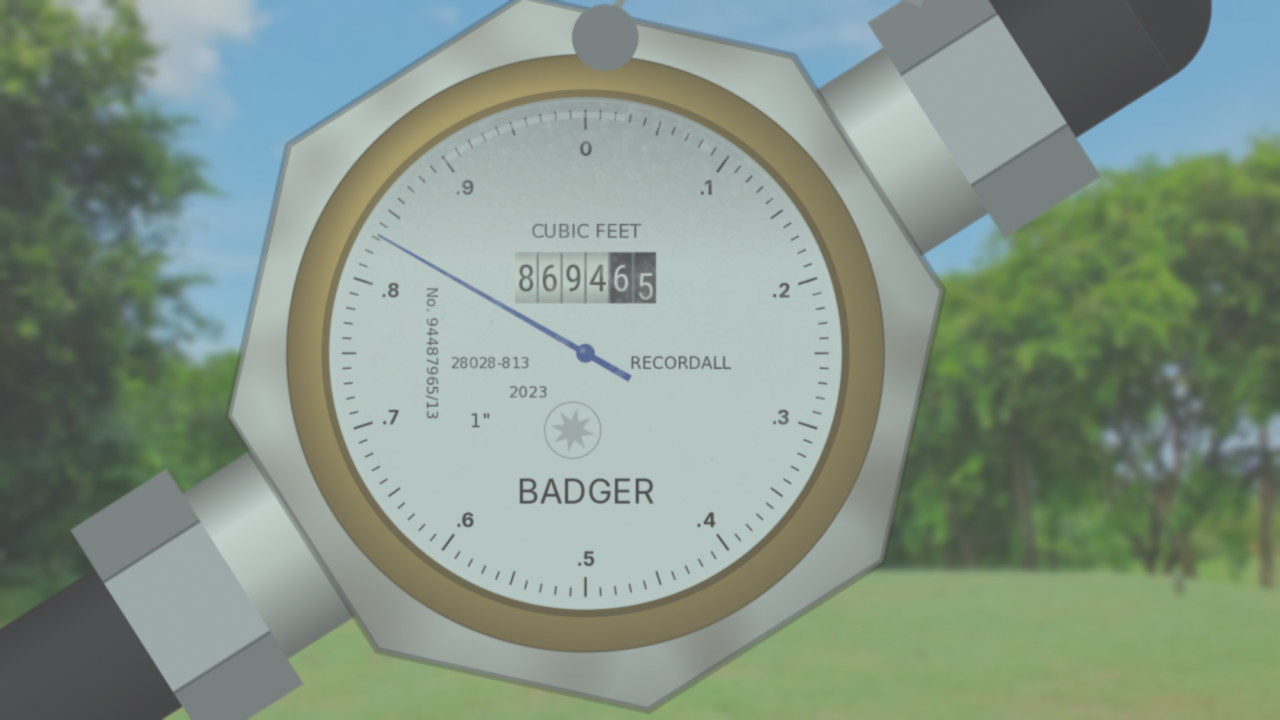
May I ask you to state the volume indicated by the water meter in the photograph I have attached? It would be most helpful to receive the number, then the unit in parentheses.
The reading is 869464.83 (ft³)
